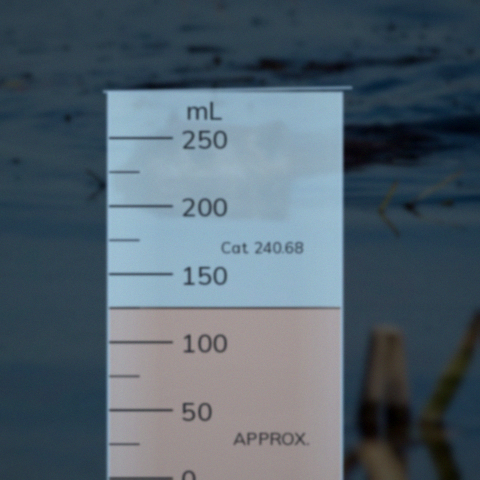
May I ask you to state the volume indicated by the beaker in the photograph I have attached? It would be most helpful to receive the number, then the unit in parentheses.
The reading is 125 (mL)
